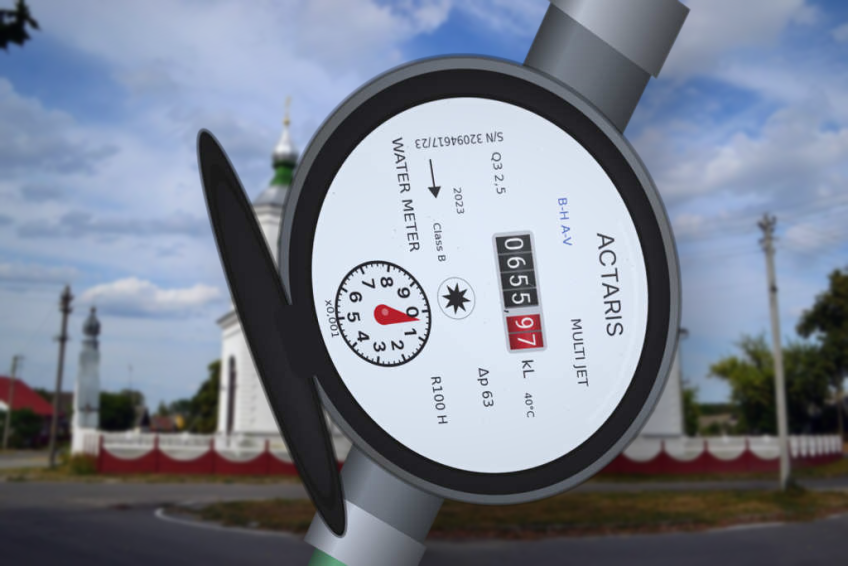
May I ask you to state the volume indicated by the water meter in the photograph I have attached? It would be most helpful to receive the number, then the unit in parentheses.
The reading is 655.970 (kL)
